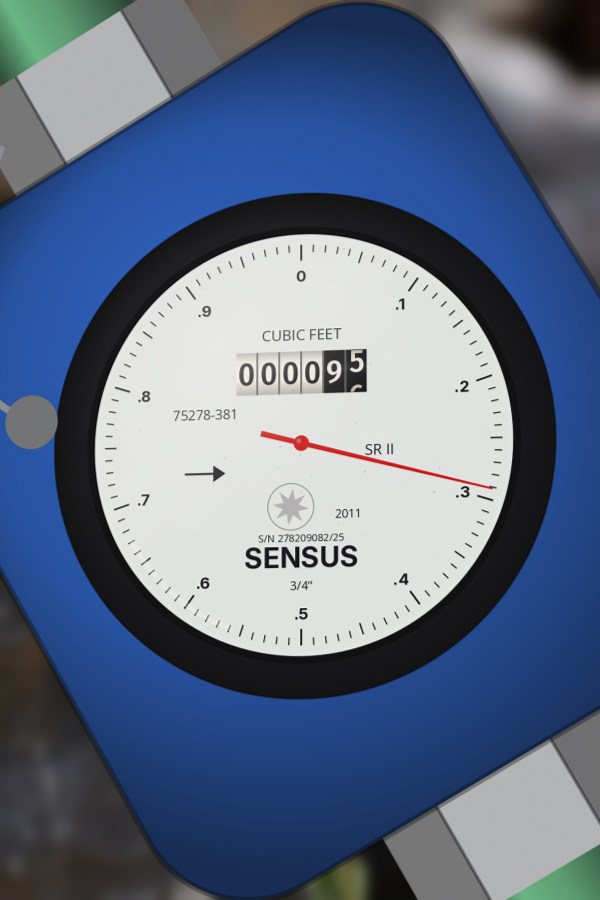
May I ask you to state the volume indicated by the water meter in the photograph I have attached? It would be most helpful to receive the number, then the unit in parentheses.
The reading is 95.29 (ft³)
